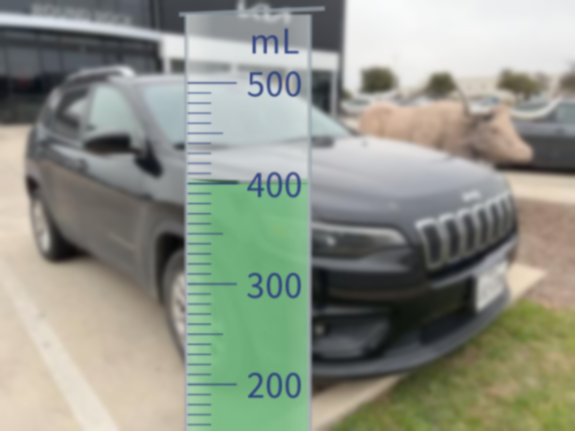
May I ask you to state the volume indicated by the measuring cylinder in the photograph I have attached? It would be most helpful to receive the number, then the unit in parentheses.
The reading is 400 (mL)
